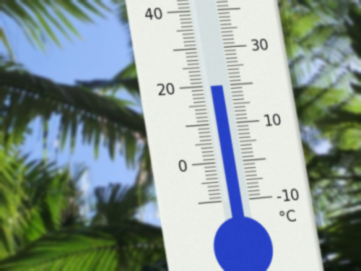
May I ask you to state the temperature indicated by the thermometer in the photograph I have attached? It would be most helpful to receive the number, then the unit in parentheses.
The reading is 20 (°C)
